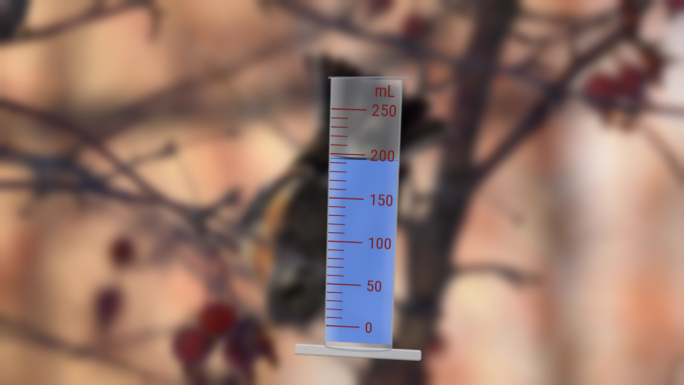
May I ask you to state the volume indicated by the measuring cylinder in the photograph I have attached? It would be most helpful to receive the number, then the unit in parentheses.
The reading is 195 (mL)
